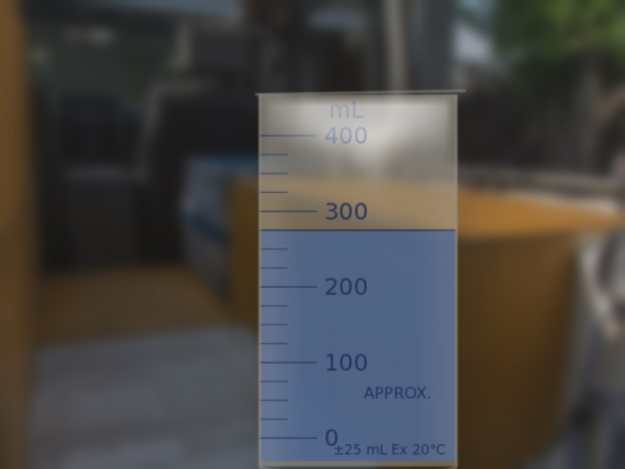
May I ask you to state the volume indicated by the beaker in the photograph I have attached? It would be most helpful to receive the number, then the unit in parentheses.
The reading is 275 (mL)
